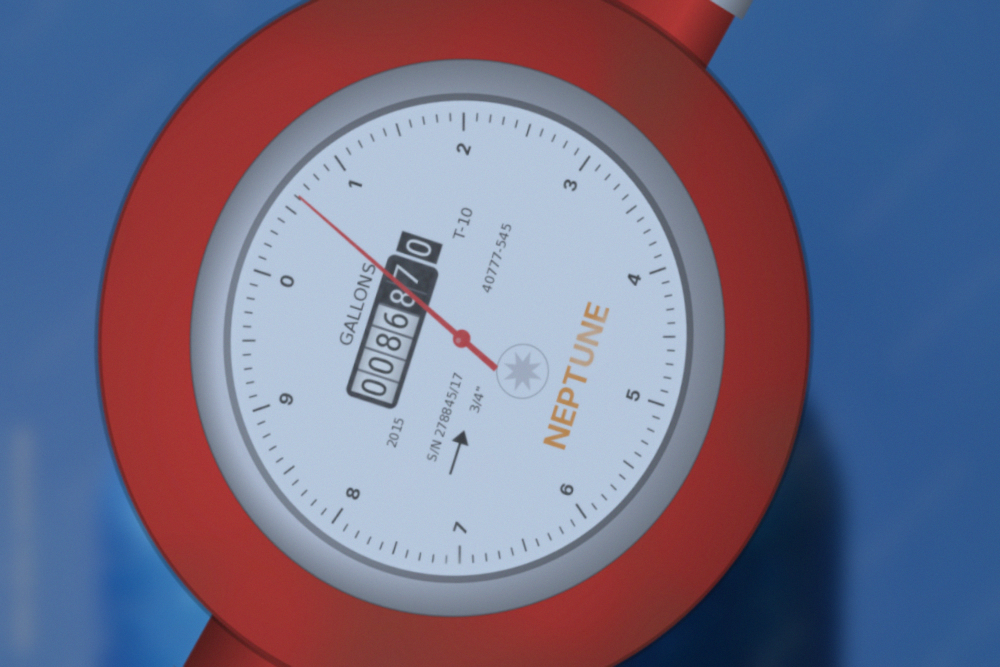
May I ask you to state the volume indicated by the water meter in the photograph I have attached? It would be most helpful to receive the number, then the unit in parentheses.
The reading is 86870.6 (gal)
